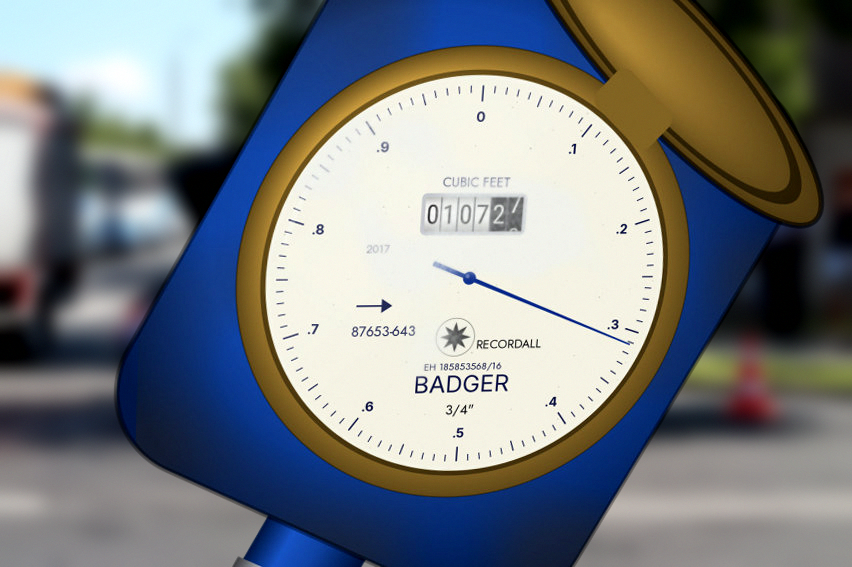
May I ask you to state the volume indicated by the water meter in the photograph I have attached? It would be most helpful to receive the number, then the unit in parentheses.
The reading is 10727.31 (ft³)
